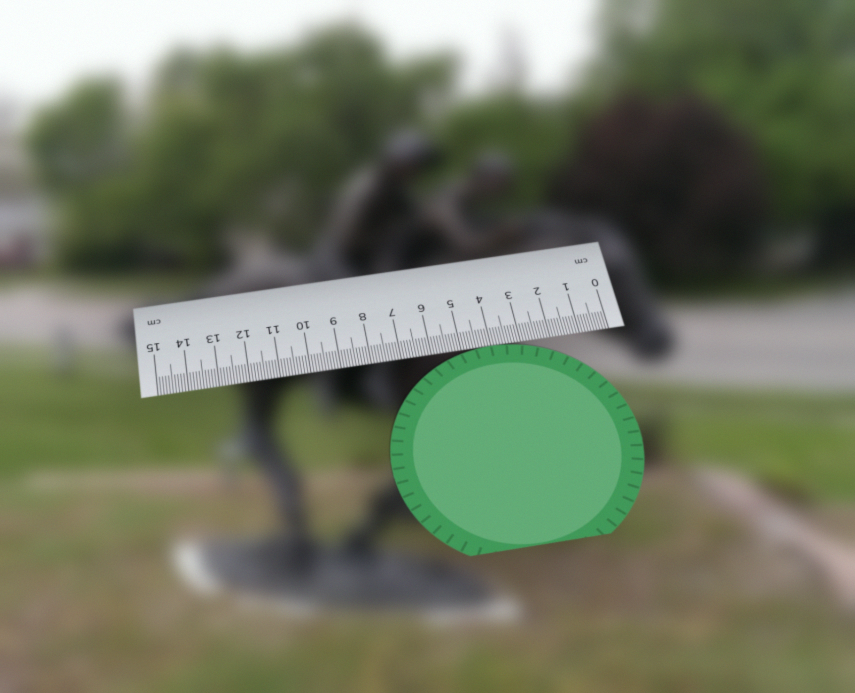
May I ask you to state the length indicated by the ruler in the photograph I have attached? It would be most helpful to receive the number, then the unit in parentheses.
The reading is 8 (cm)
